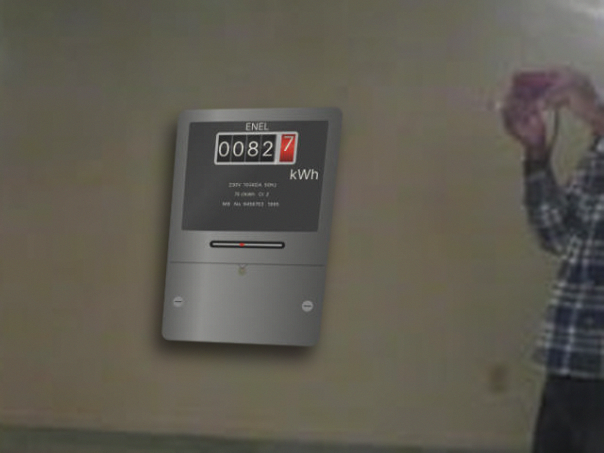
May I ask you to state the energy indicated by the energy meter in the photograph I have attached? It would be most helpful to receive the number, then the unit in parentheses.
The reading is 82.7 (kWh)
